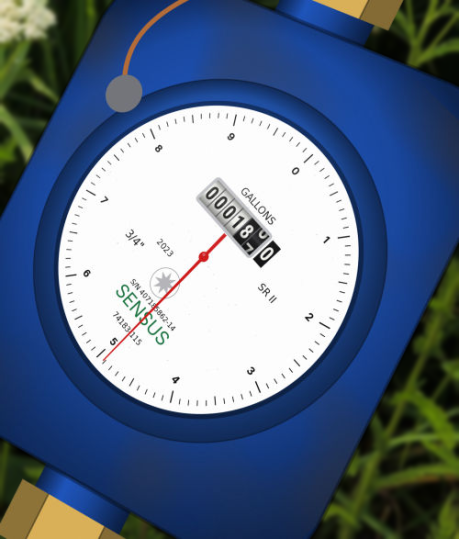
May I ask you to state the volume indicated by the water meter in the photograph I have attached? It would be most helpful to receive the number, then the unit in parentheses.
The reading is 1864.9 (gal)
